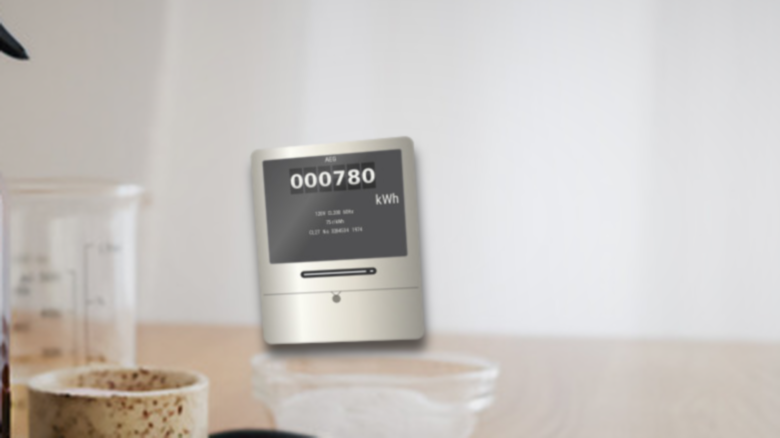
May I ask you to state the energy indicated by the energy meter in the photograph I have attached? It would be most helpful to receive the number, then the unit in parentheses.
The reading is 780 (kWh)
